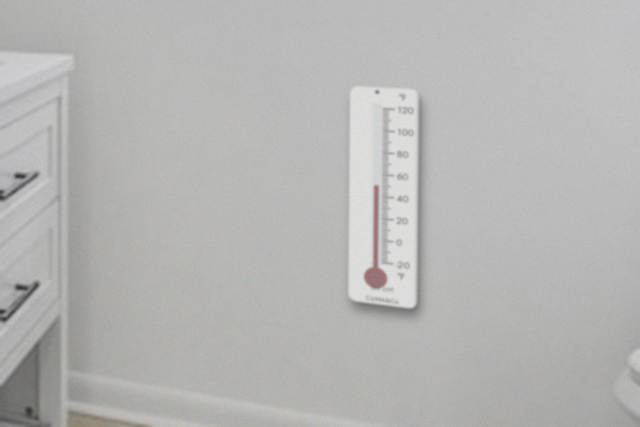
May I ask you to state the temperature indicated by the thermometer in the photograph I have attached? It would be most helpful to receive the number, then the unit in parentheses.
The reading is 50 (°F)
